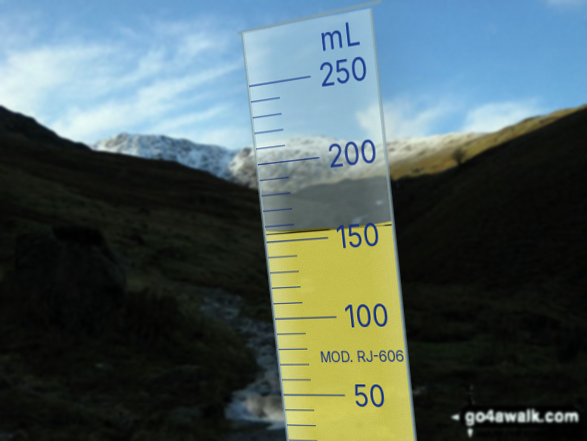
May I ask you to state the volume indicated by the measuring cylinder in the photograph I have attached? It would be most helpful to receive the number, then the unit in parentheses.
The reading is 155 (mL)
